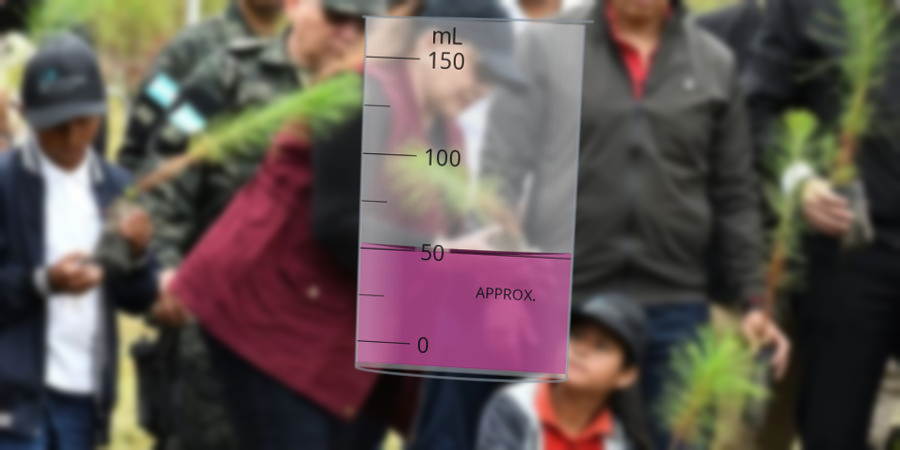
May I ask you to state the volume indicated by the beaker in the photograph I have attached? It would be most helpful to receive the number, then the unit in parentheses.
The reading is 50 (mL)
